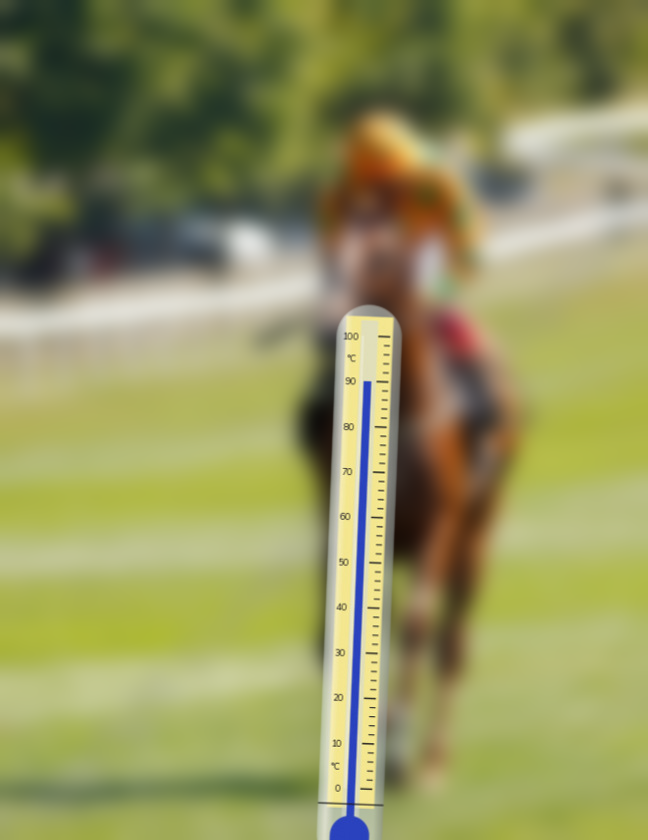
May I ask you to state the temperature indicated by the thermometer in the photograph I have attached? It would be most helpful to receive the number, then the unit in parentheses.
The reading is 90 (°C)
